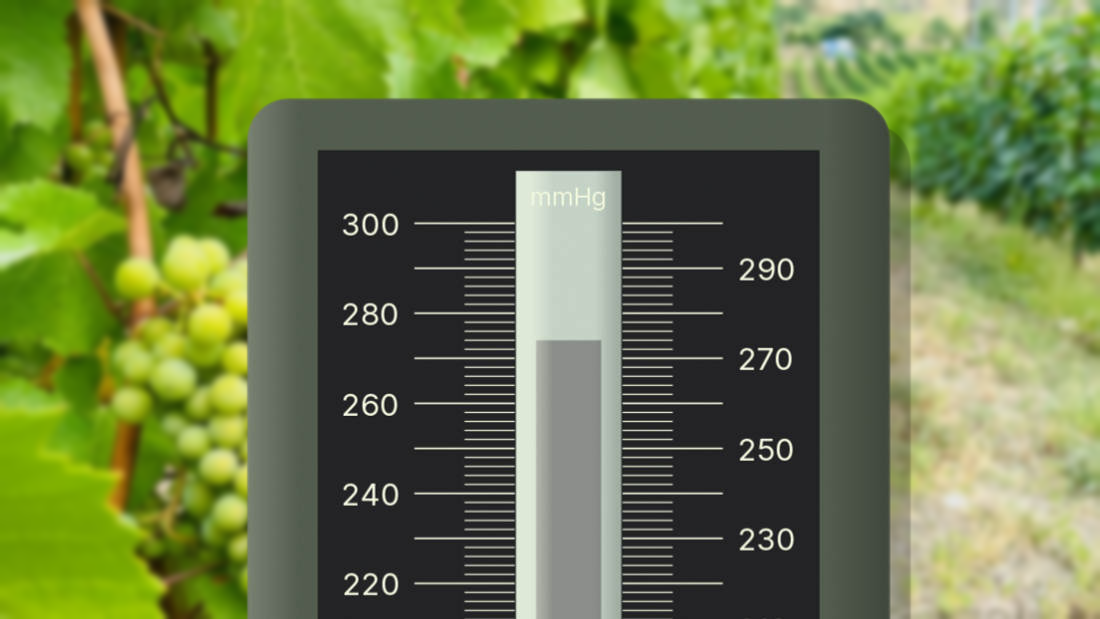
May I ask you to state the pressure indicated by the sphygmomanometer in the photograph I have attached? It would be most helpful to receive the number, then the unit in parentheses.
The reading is 274 (mmHg)
